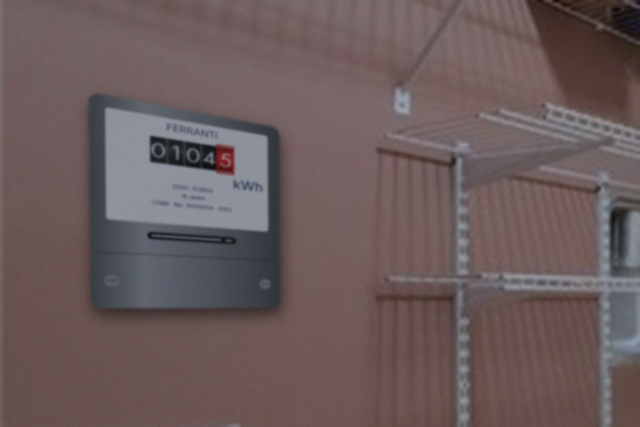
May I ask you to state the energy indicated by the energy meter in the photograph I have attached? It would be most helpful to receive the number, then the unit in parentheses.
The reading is 104.5 (kWh)
